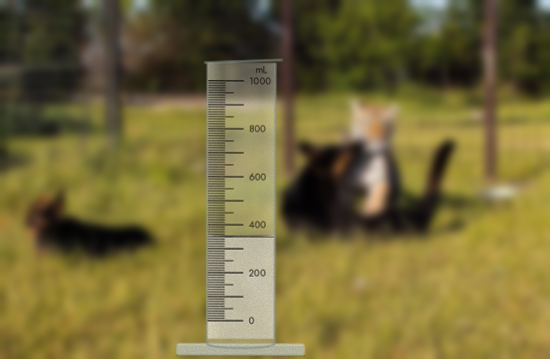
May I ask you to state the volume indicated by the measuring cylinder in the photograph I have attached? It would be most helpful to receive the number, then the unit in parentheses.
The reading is 350 (mL)
